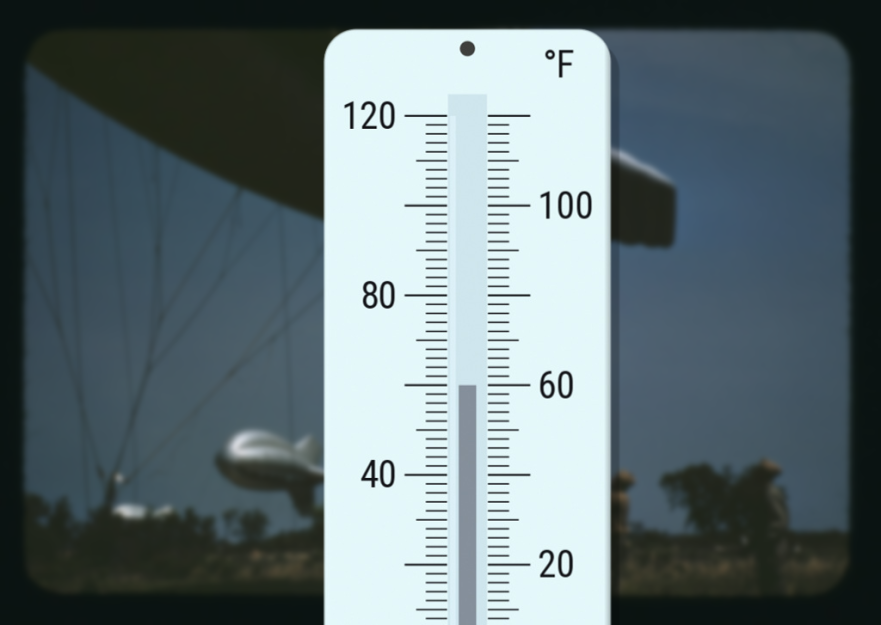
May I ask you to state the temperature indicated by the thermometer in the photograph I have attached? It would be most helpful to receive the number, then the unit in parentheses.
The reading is 60 (°F)
